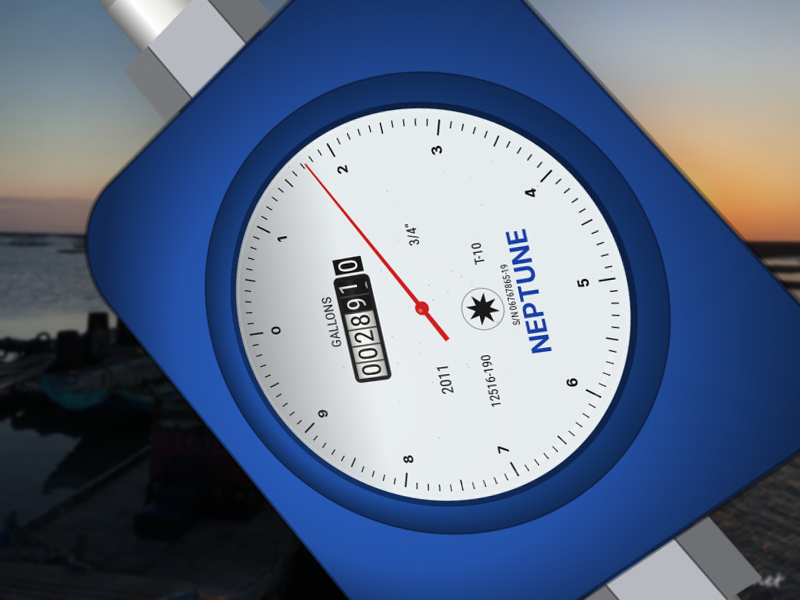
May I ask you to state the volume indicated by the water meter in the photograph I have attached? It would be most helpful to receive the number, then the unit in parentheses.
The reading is 28911.7 (gal)
